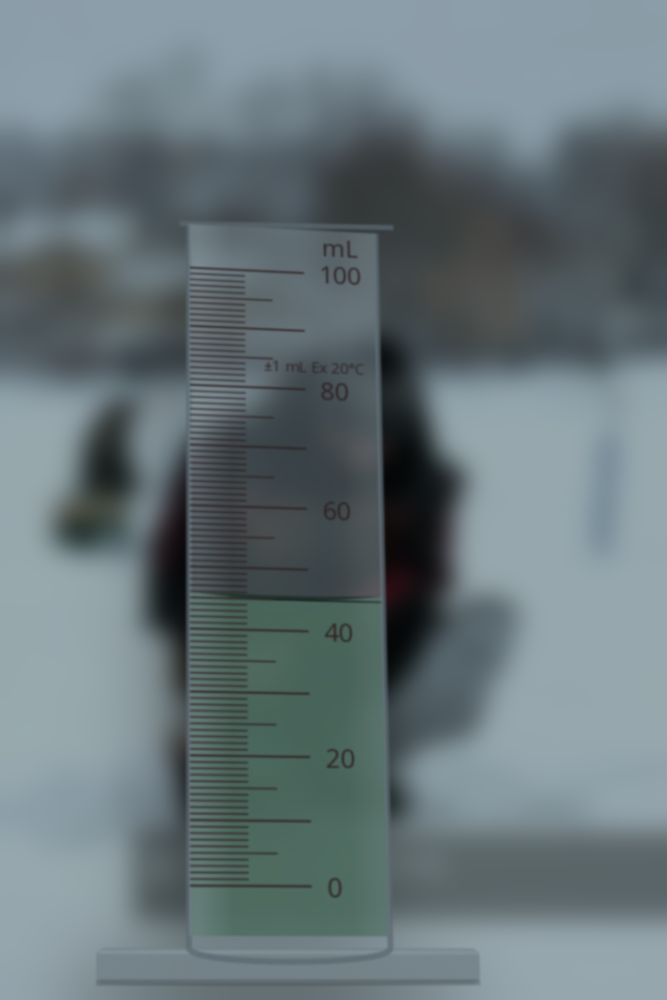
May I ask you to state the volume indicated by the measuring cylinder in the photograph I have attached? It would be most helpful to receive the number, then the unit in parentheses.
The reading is 45 (mL)
